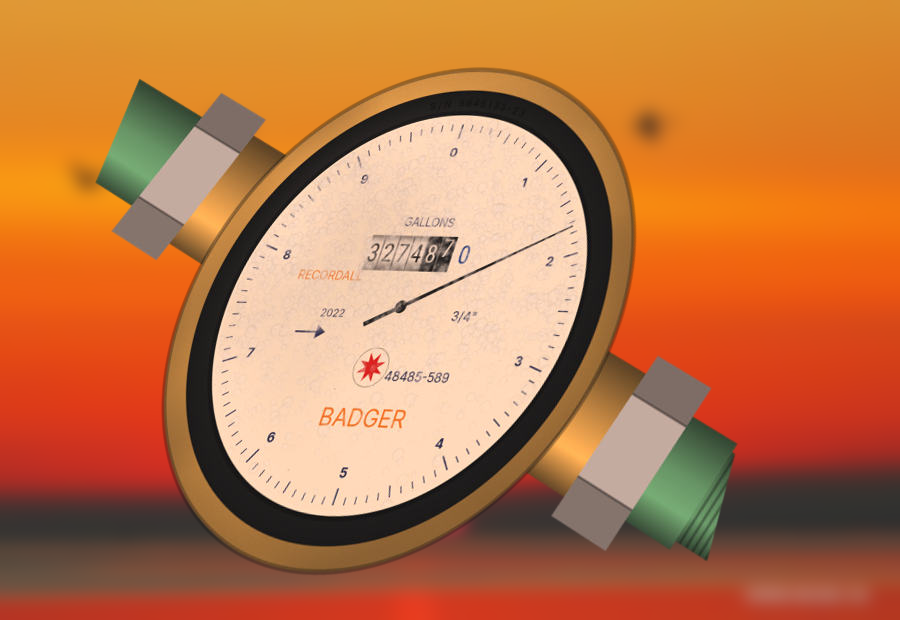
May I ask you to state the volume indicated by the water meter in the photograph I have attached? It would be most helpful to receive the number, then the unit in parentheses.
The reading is 3274871.7 (gal)
